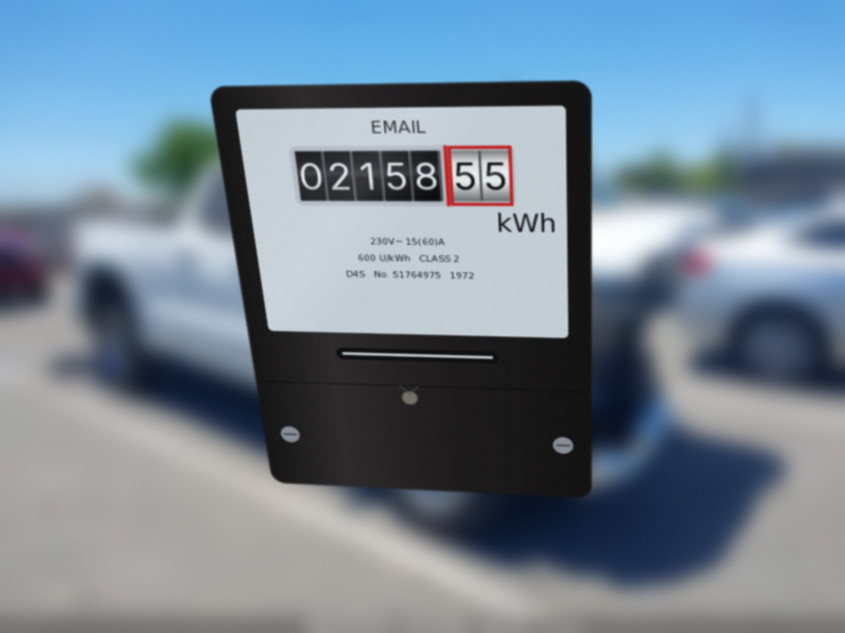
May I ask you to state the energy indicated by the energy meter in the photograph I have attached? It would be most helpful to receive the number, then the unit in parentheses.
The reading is 2158.55 (kWh)
